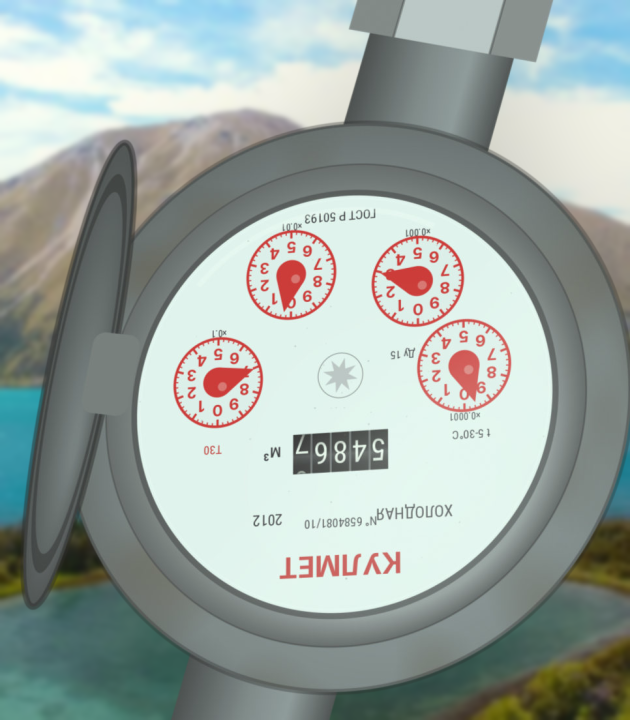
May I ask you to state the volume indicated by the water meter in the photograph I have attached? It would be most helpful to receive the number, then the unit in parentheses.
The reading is 54866.7029 (m³)
